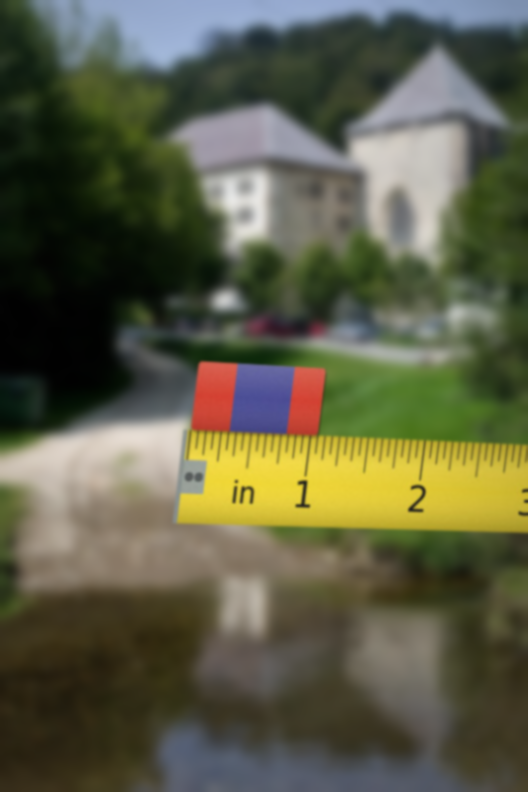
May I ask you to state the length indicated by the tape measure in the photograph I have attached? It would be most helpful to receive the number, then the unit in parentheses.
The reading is 1.0625 (in)
